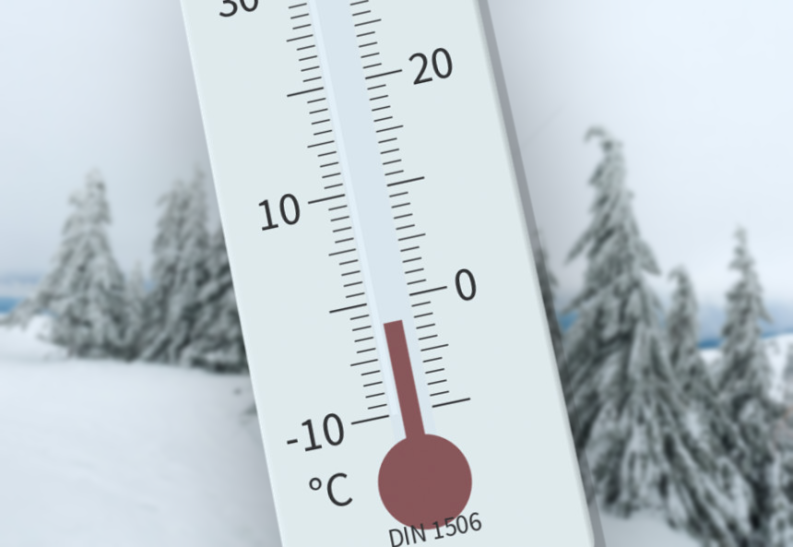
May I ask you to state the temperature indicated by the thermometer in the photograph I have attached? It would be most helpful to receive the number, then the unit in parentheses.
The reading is -2 (°C)
